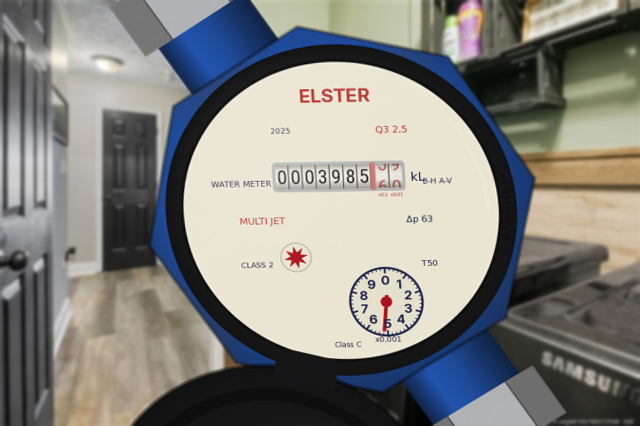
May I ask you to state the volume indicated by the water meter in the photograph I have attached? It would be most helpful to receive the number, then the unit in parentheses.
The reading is 3985.595 (kL)
